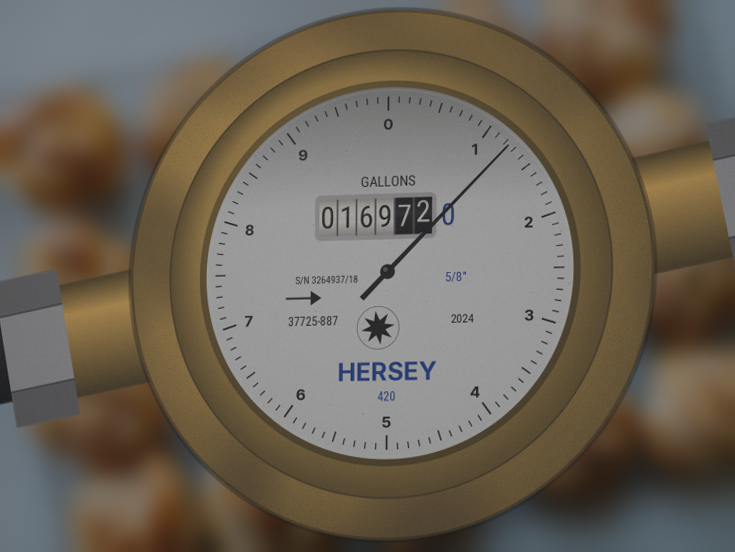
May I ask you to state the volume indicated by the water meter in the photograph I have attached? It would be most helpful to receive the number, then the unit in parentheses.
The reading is 169721.2 (gal)
